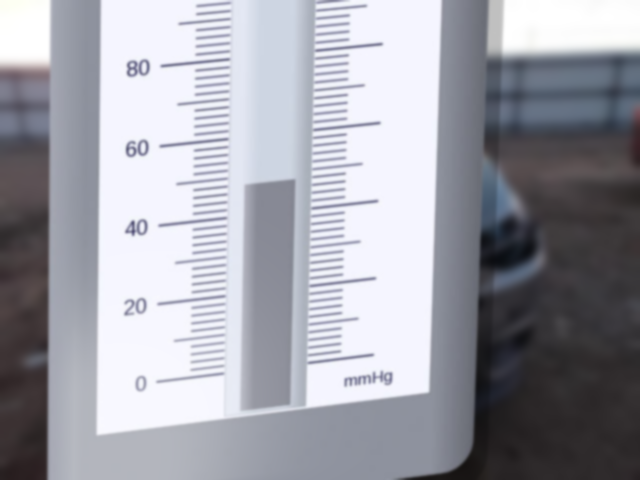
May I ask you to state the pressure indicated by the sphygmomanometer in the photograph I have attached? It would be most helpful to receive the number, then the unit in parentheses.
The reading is 48 (mmHg)
